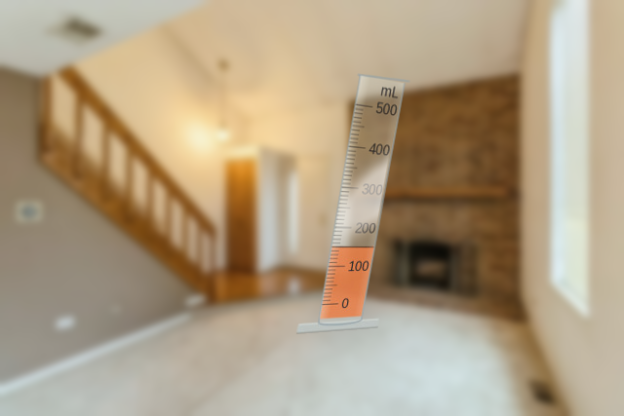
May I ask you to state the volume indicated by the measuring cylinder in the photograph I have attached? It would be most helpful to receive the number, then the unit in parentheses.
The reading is 150 (mL)
